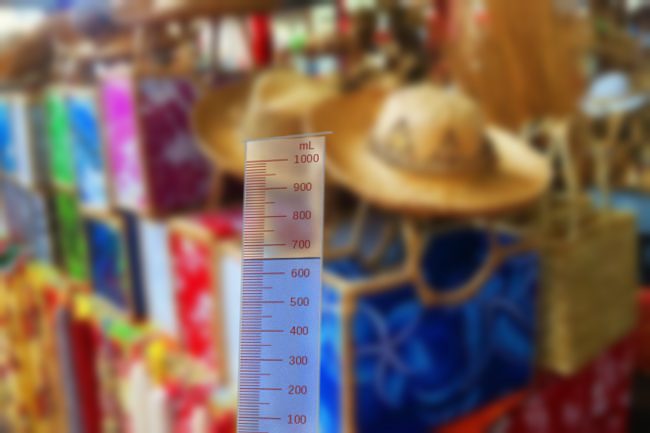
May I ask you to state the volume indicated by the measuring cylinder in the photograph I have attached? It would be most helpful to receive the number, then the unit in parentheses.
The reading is 650 (mL)
